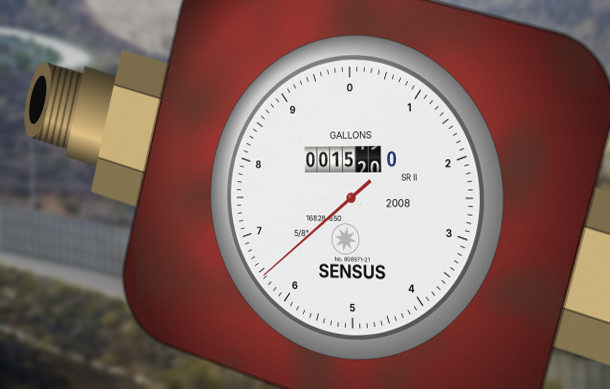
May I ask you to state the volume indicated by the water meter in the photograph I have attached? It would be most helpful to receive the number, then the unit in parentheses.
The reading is 15196.4 (gal)
